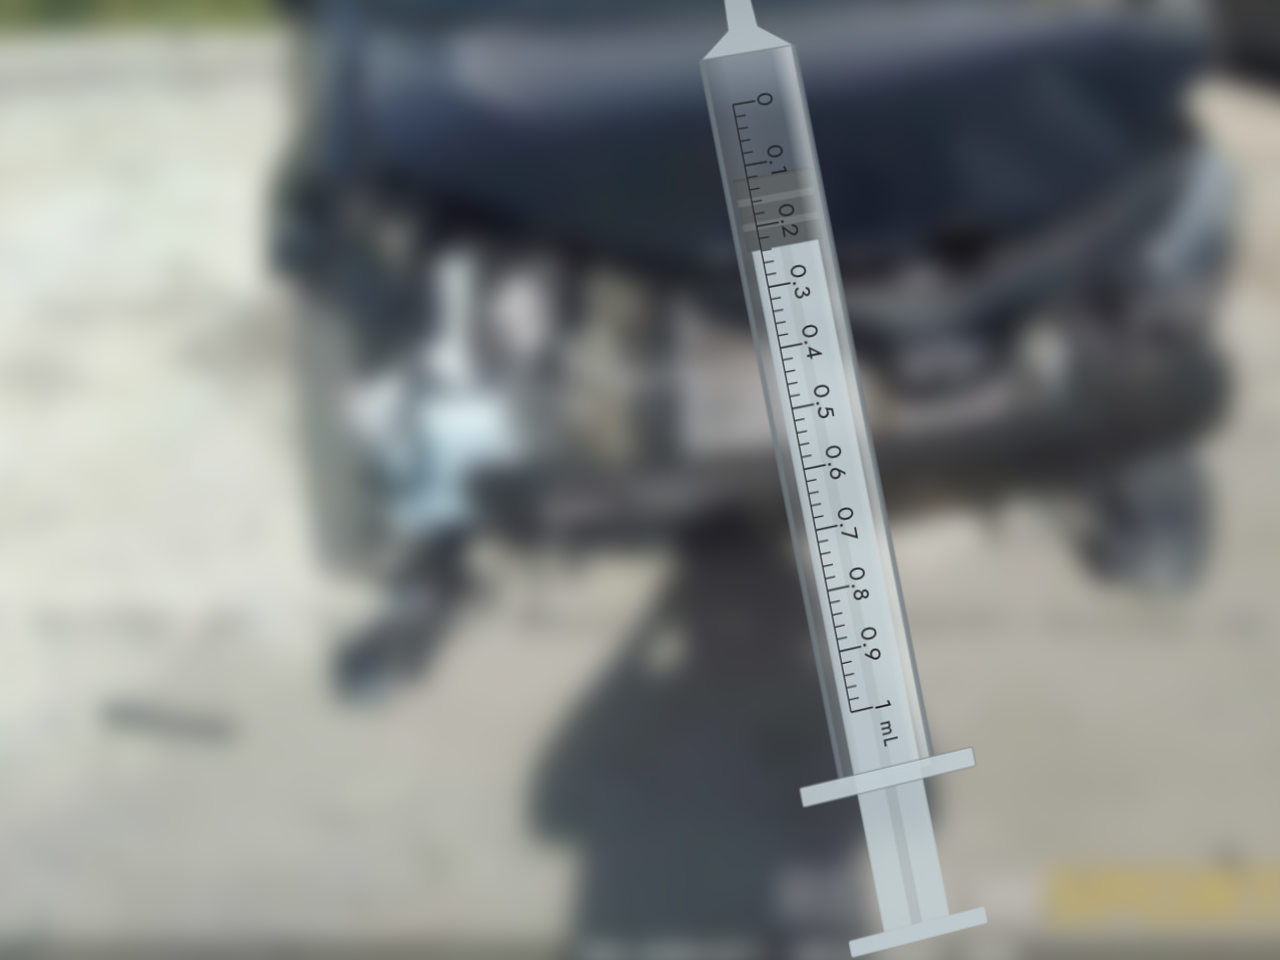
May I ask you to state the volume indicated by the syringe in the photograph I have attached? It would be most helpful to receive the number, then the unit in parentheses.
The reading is 0.12 (mL)
